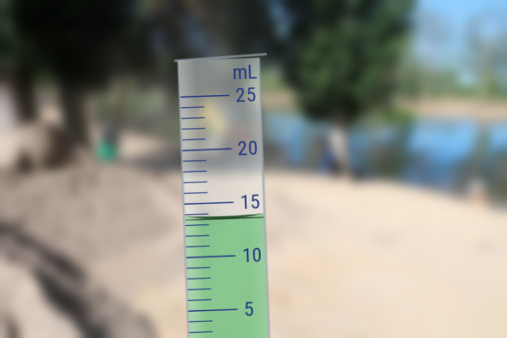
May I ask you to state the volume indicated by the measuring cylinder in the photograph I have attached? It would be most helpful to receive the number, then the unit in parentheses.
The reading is 13.5 (mL)
